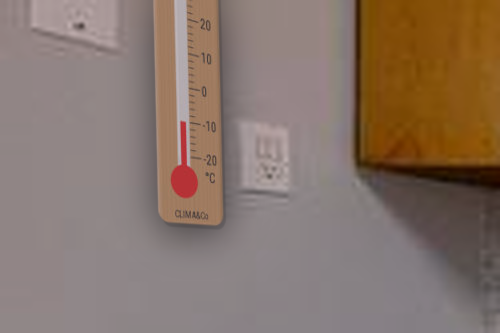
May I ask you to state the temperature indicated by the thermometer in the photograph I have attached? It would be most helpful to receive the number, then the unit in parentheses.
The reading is -10 (°C)
